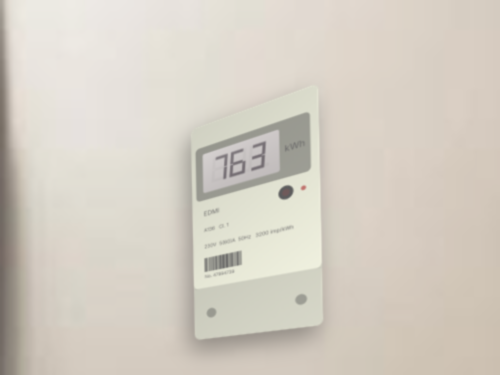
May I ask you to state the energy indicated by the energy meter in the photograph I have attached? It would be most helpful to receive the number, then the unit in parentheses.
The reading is 763 (kWh)
